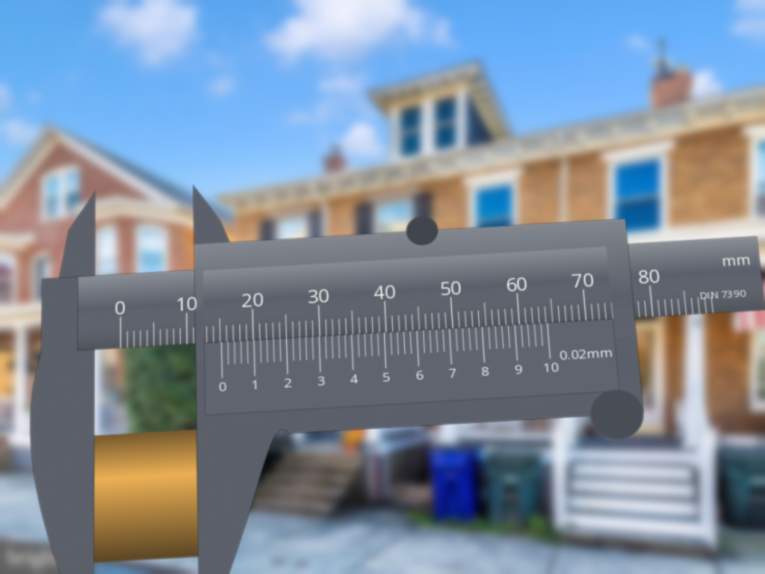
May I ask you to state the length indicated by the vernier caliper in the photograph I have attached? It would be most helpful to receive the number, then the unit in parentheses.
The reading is 15.2 (mm)
